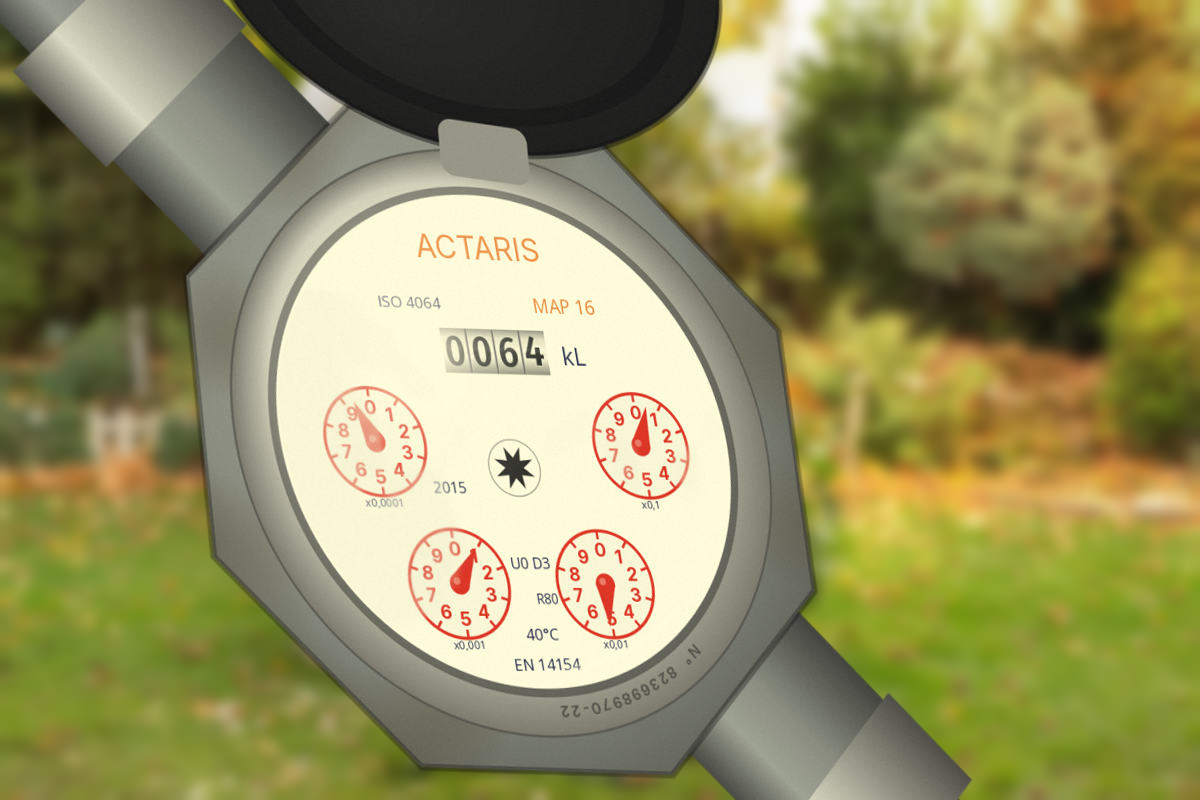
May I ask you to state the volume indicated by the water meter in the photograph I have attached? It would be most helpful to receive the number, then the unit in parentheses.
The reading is 64.0509 (kL)
